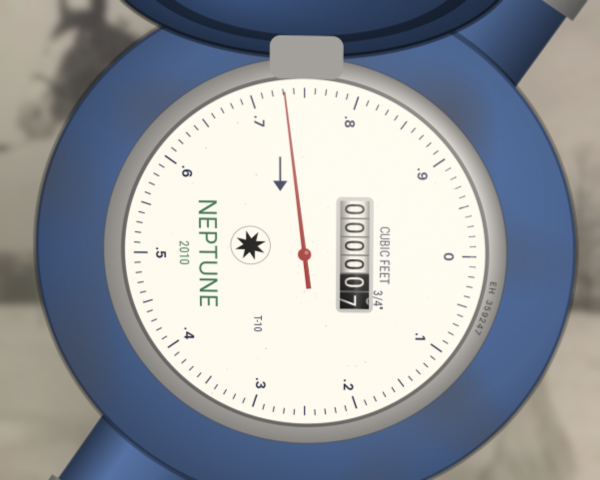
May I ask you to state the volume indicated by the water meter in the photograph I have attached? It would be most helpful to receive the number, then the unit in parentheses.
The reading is 6.73 (ft³)
